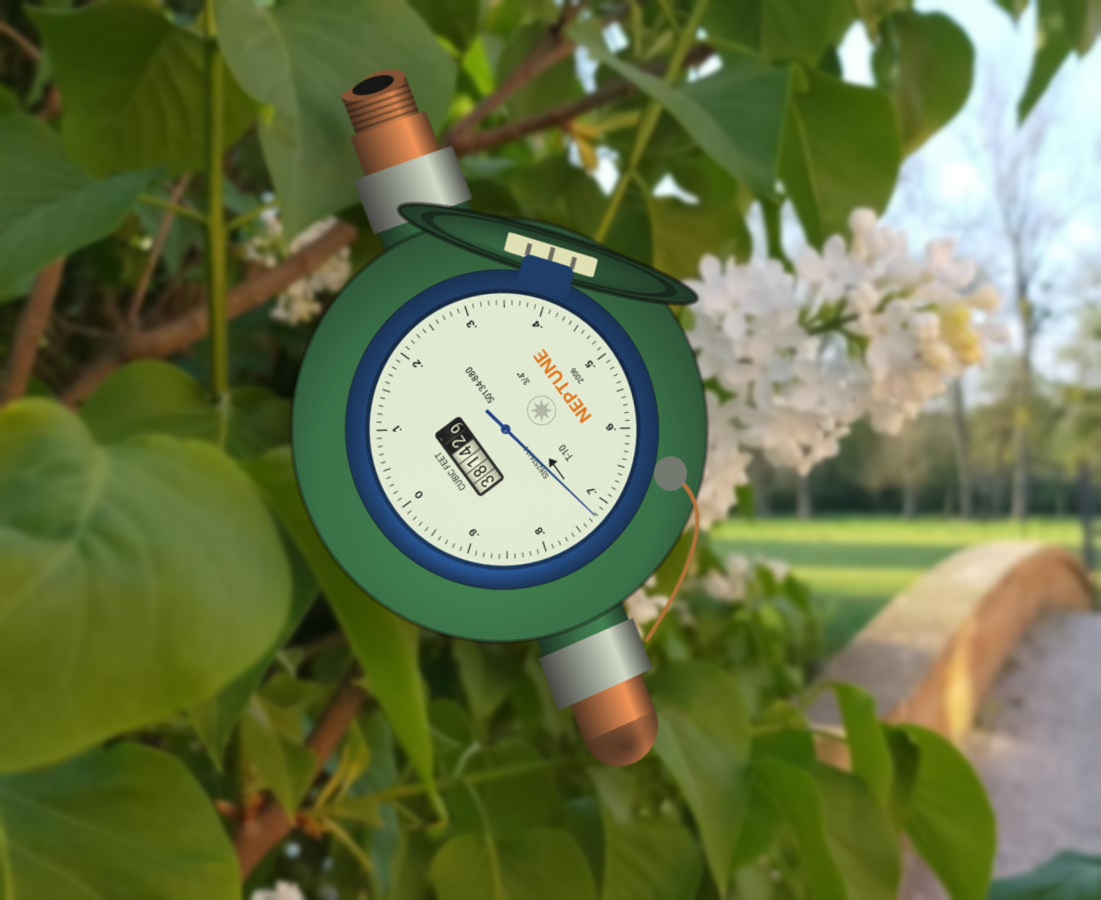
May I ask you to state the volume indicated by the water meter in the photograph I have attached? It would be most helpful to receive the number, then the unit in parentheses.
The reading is 381428.72 (ft³)
